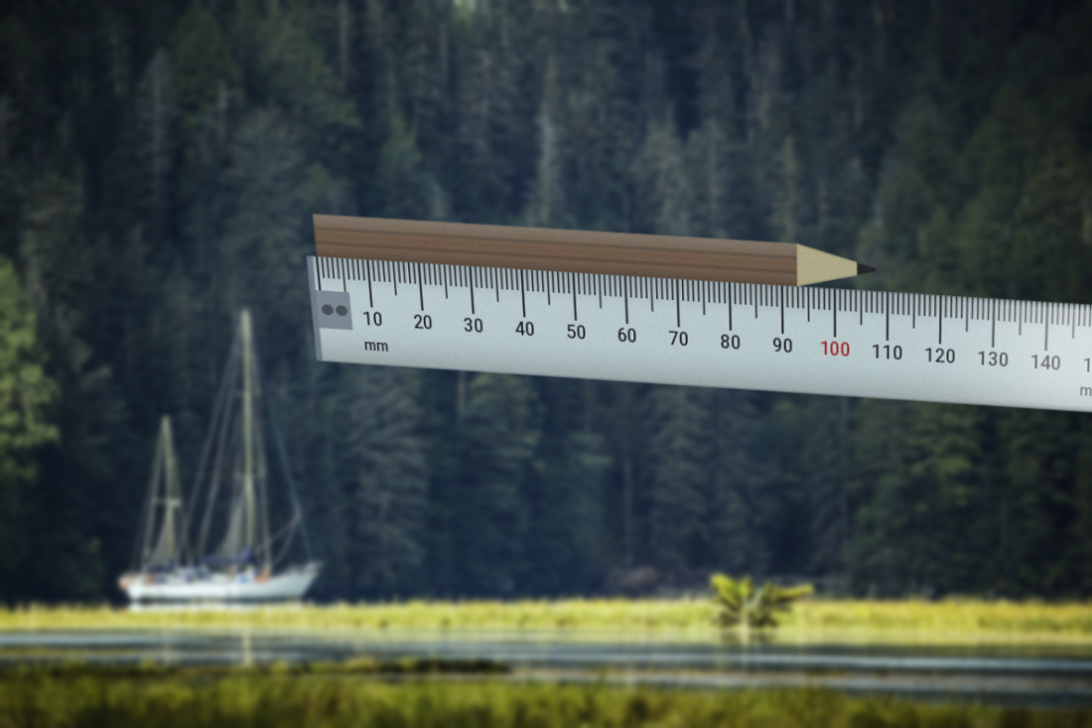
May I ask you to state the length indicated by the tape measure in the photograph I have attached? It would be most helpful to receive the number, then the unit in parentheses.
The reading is 108 (mm)
